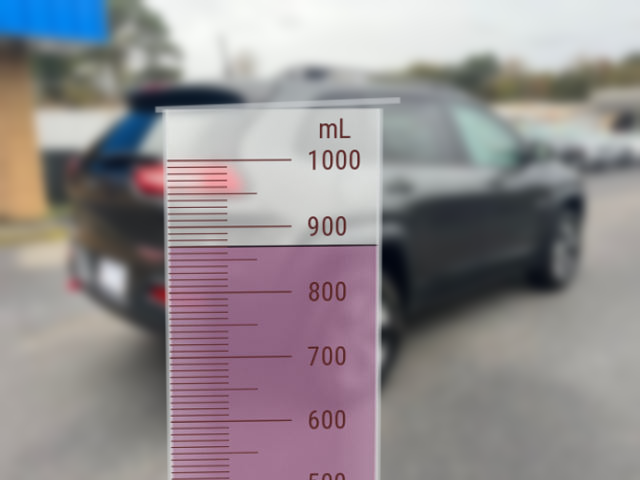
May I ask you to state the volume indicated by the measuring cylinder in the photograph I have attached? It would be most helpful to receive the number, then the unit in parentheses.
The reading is 870 (mL)
